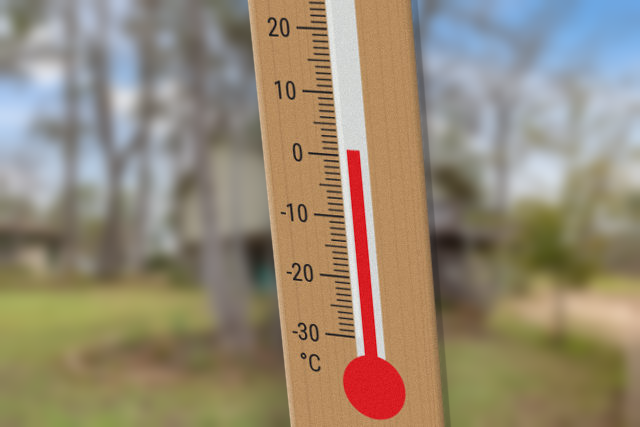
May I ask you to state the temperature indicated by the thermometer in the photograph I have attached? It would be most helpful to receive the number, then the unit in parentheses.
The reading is 1 (°C)
